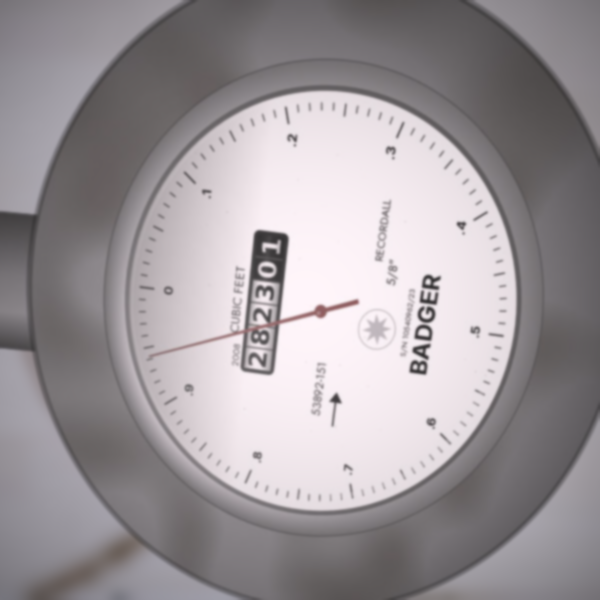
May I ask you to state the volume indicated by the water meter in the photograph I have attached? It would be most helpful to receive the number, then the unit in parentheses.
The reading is 282300.94 (ft³)
